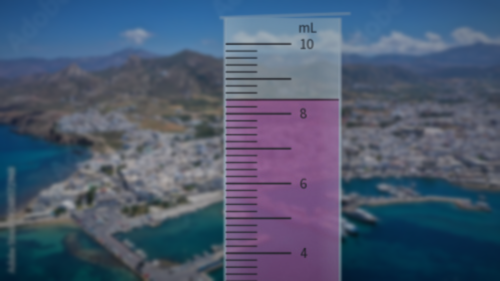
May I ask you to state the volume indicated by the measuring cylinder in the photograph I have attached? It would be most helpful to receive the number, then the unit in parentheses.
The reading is 8.4 (mL)
